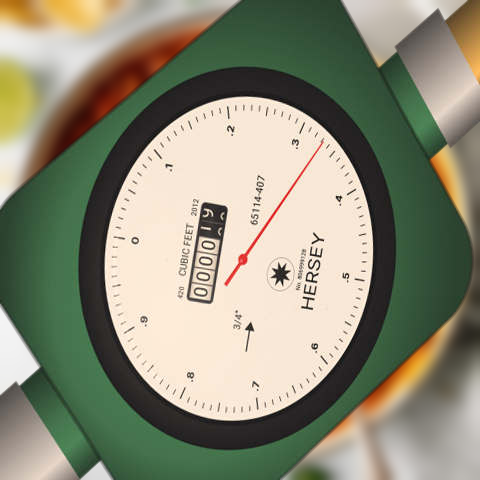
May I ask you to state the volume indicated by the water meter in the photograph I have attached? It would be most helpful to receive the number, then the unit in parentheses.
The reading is 19.33 (ft³)
